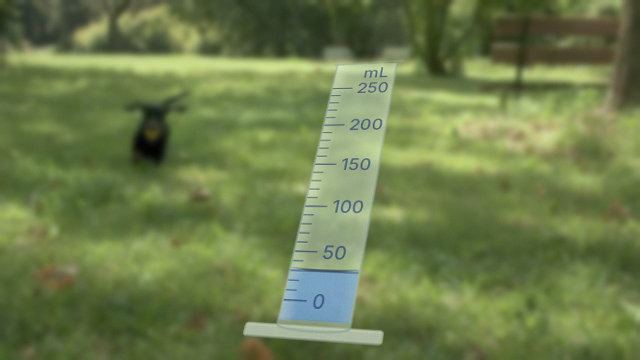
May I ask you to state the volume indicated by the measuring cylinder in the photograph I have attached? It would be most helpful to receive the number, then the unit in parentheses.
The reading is 30 (mL)
